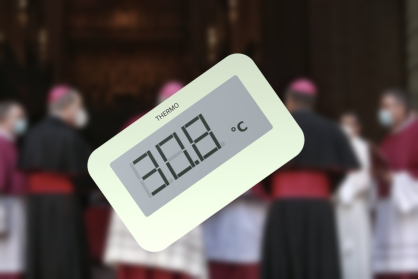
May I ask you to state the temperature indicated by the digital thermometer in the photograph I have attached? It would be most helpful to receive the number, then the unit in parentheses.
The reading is 30.8 (°C)
